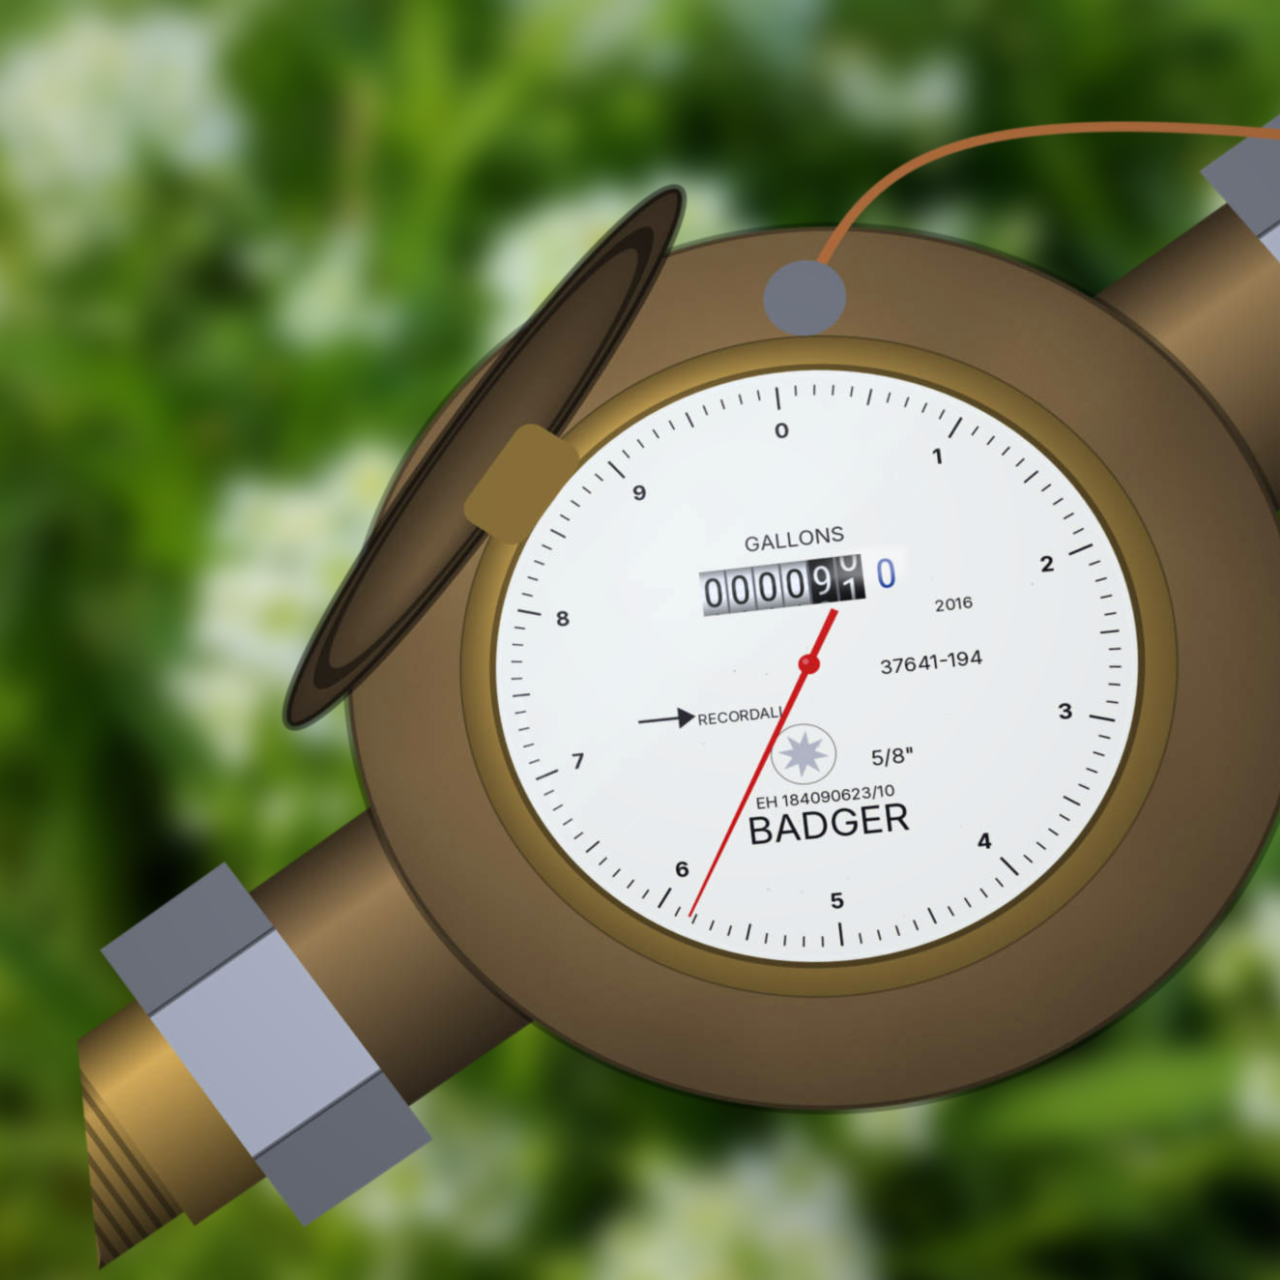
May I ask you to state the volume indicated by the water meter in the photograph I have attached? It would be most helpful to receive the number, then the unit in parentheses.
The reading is 905.8 (gal)
